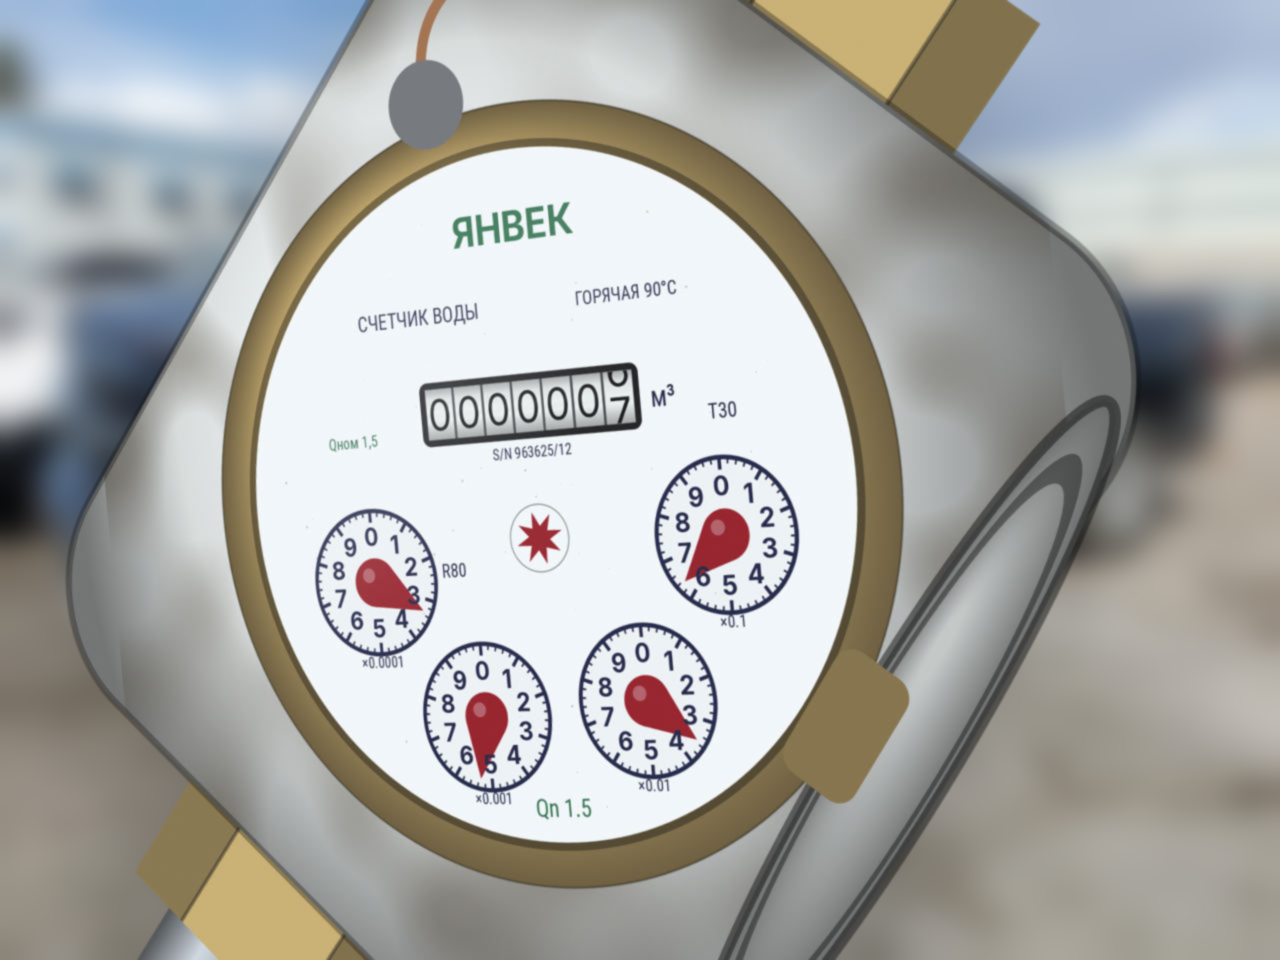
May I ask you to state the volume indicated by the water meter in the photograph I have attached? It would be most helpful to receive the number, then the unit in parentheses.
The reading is 6.6353 (m³)
